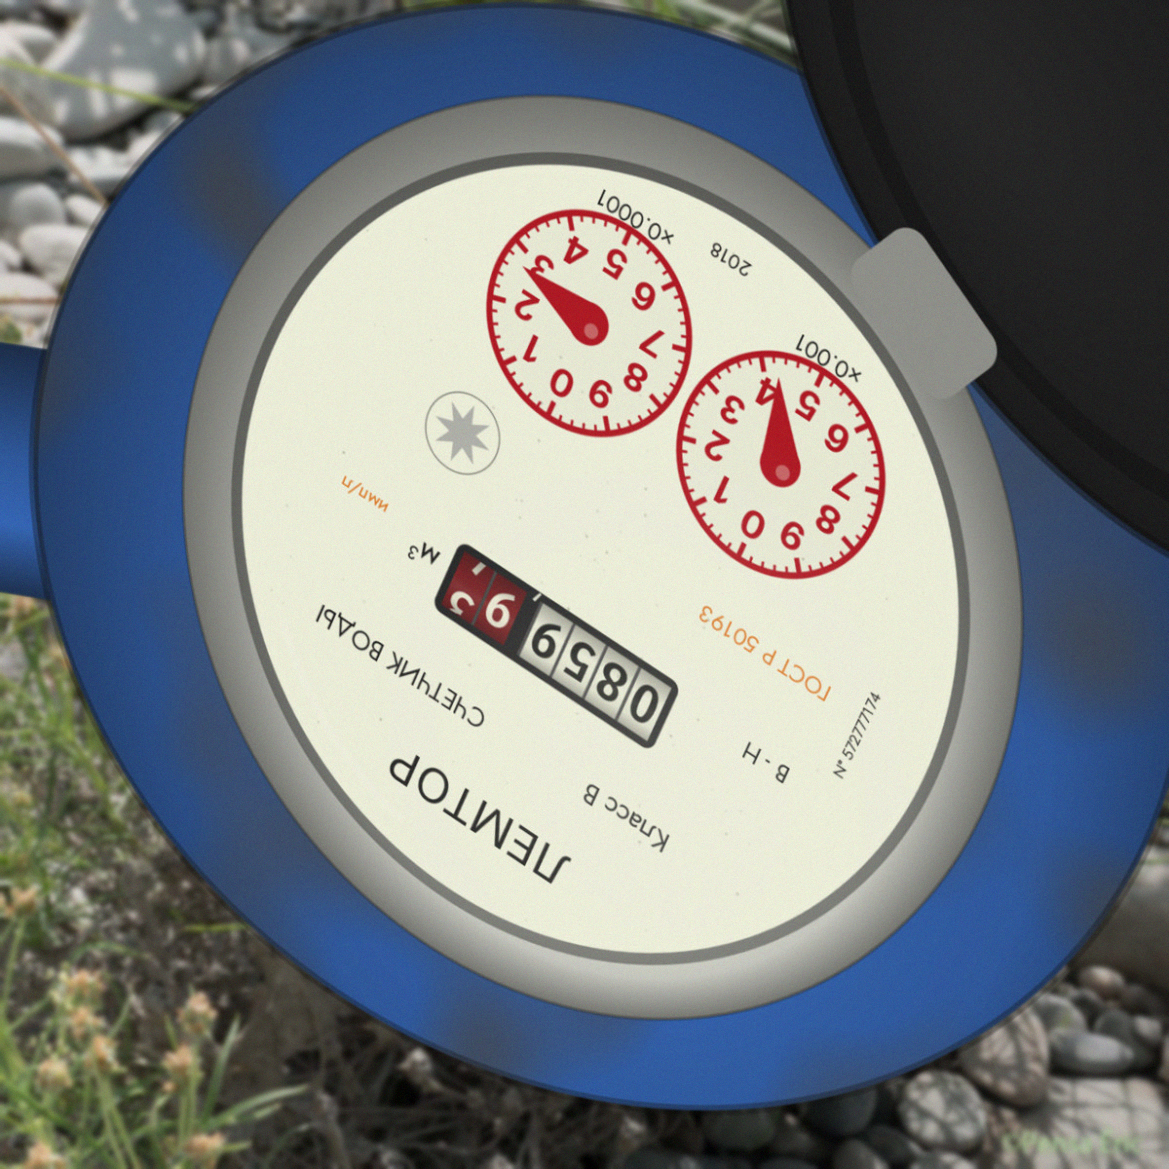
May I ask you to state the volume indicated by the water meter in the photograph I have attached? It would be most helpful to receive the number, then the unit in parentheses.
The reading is 859.9342 (m³)
